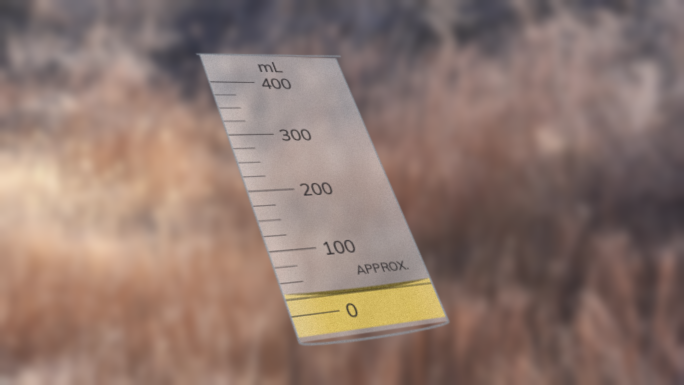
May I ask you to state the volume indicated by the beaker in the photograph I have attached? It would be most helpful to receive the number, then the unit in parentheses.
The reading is 25 (mL)
